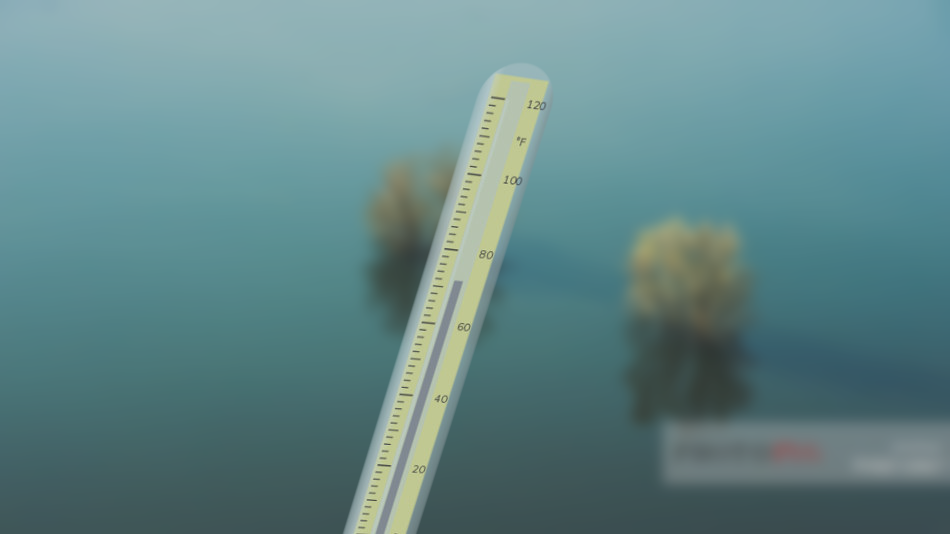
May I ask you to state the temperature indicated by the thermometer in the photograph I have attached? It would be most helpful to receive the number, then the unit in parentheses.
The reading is 72 (°F)
